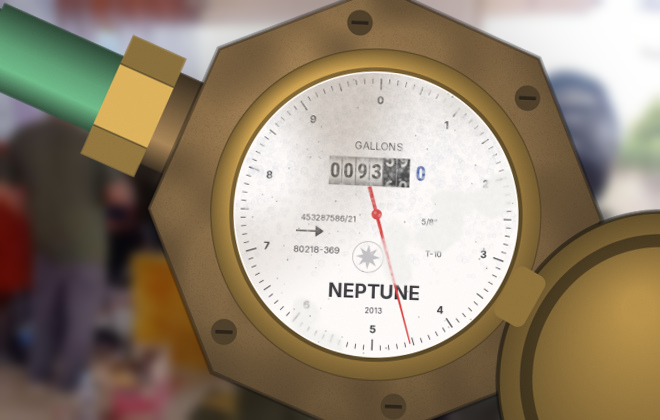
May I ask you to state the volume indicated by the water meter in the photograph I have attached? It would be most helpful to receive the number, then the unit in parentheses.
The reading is 93594.5 (gal)
